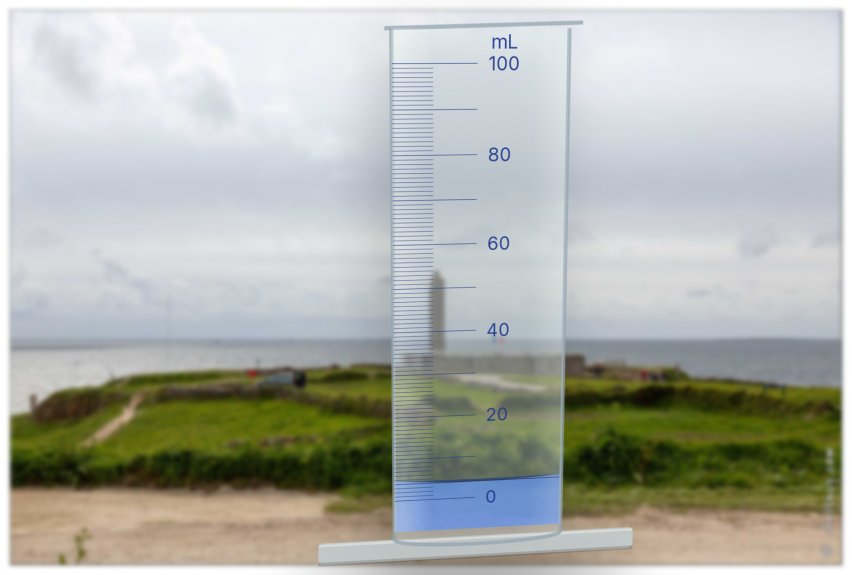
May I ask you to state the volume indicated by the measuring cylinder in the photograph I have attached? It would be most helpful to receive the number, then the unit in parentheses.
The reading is 4 (mL)
